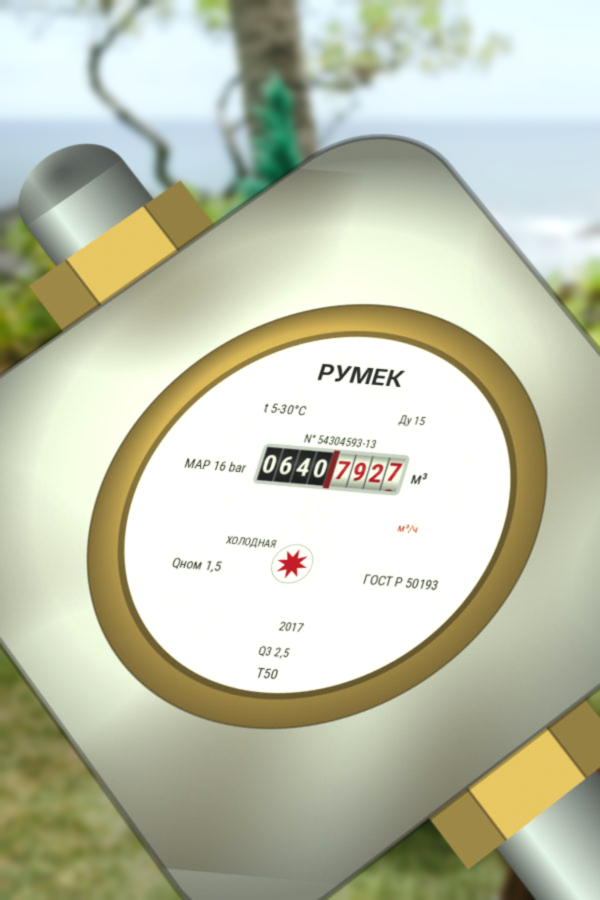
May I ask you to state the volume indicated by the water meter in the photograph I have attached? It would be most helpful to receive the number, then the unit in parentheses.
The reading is 640.7927 (m³)
